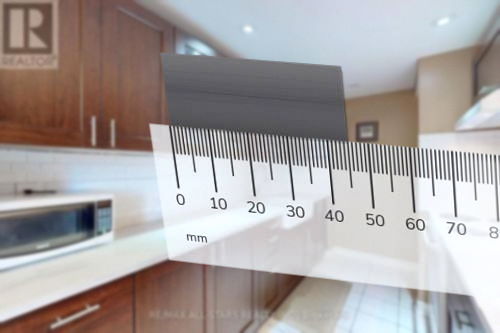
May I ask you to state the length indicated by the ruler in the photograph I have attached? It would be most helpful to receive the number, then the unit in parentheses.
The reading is 45 (mm)
